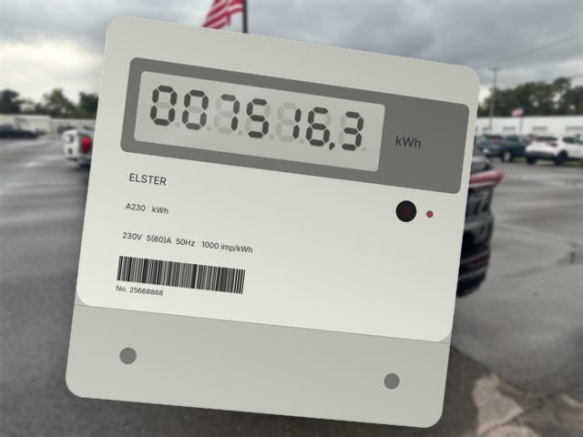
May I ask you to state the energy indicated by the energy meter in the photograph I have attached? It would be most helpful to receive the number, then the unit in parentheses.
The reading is 7516.3 (kWh)
